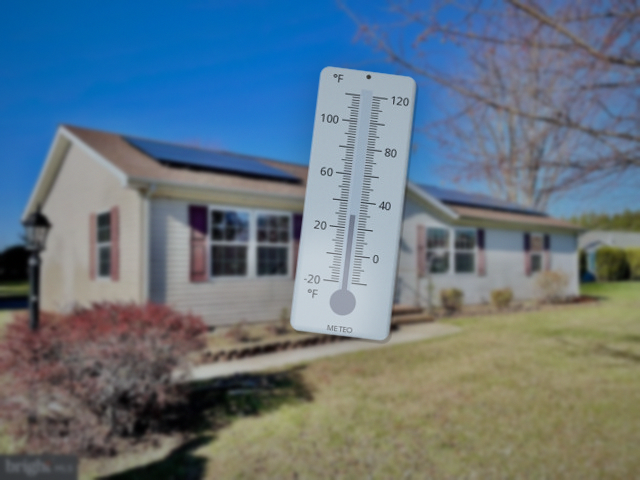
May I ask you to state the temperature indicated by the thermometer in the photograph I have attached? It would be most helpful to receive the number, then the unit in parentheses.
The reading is 30 (°F)
